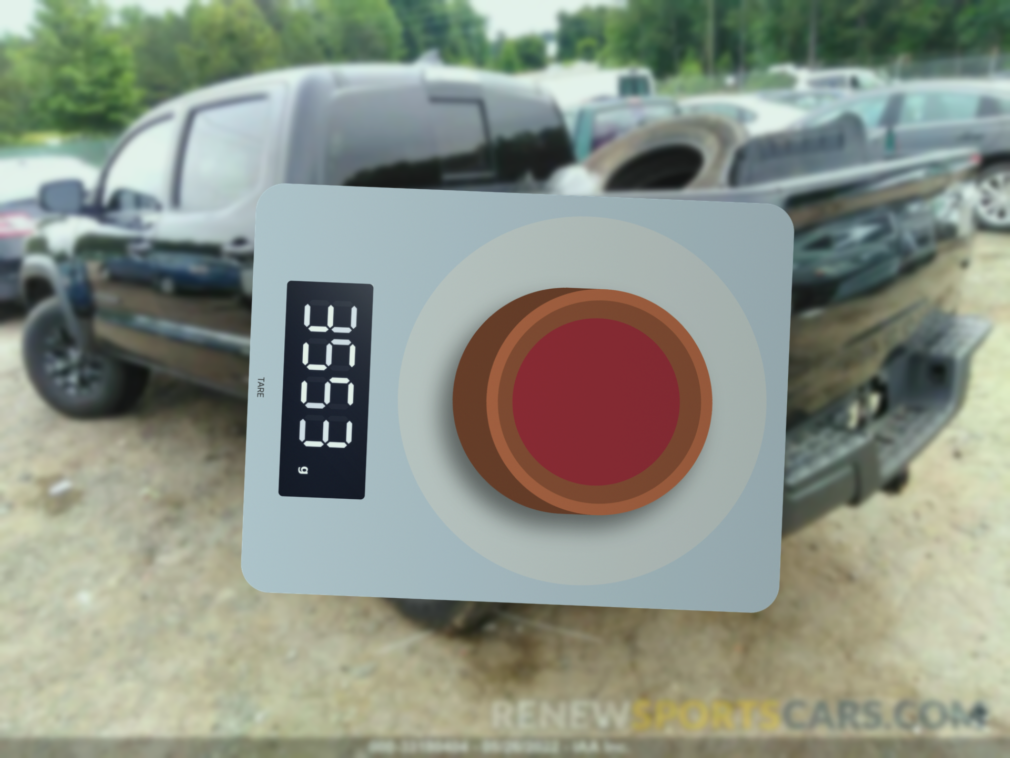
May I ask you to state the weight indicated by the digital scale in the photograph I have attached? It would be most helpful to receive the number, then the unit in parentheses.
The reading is 3553 (g)
